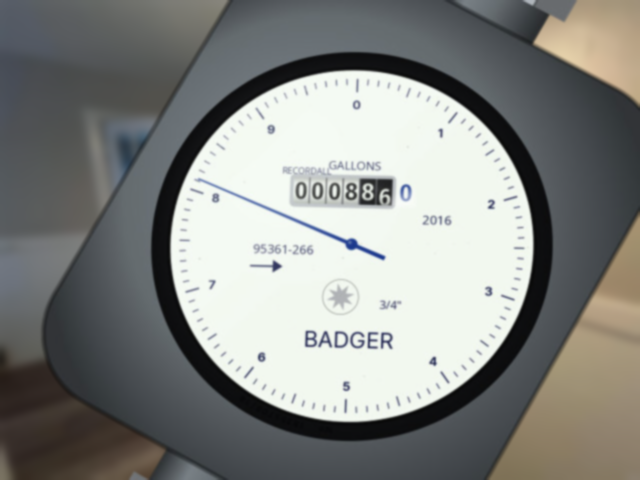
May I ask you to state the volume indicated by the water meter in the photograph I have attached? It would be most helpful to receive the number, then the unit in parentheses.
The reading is 8858.1 (gal)
